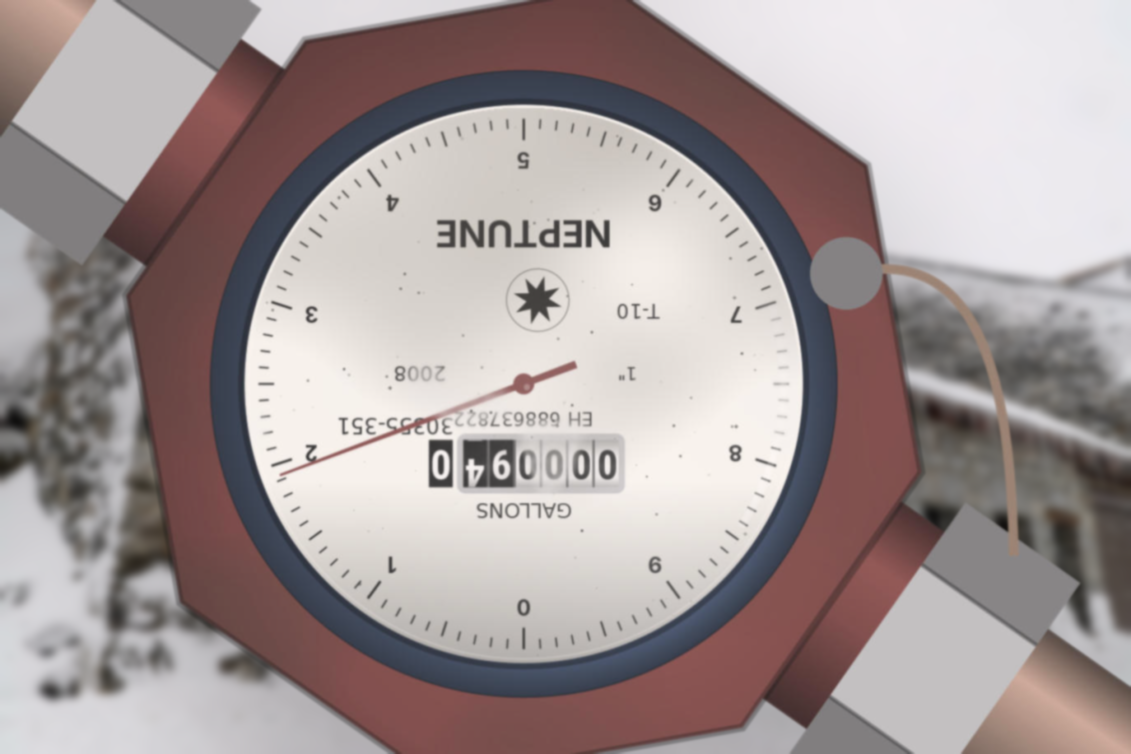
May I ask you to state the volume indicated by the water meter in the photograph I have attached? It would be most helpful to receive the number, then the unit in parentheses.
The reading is 941.9 (gal)
